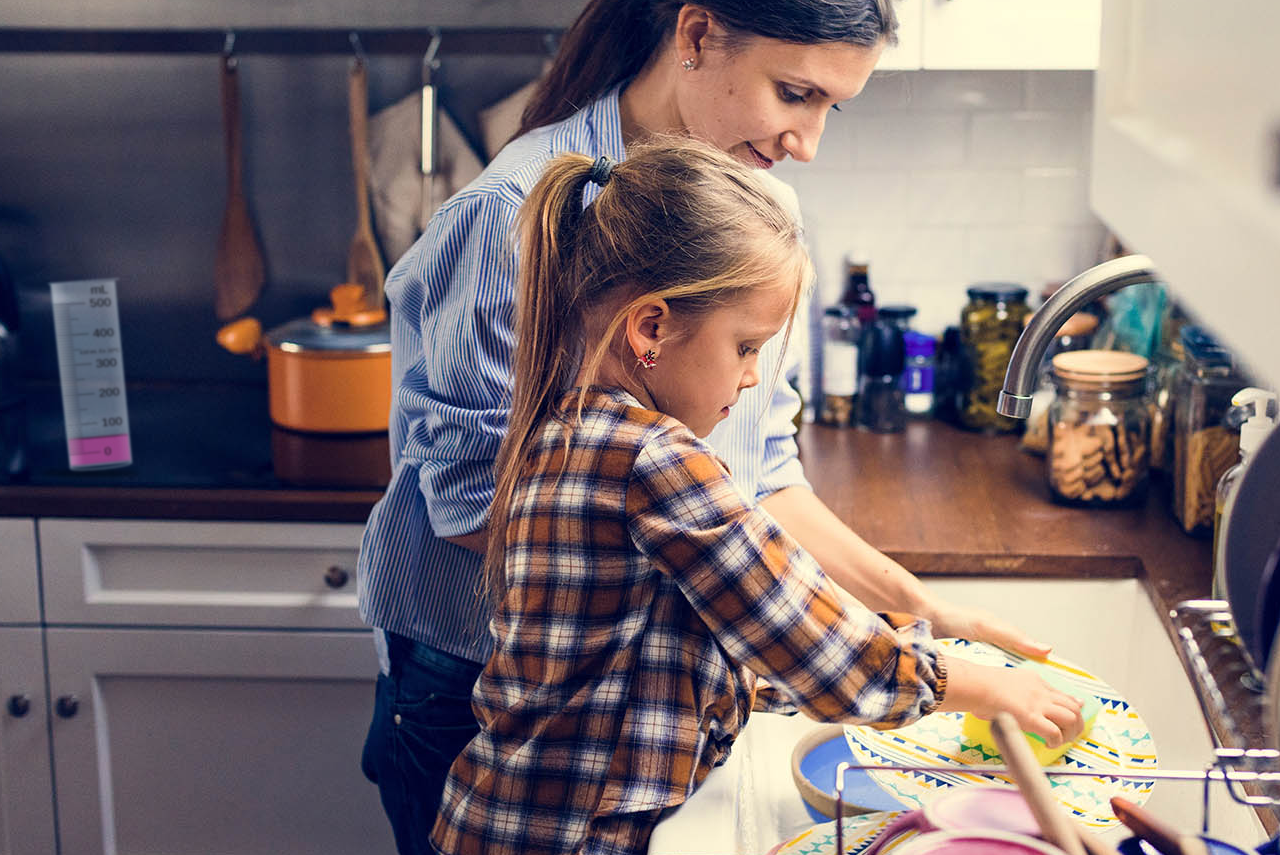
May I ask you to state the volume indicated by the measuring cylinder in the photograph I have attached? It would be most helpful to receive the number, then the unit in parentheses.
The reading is 50 (mL)
